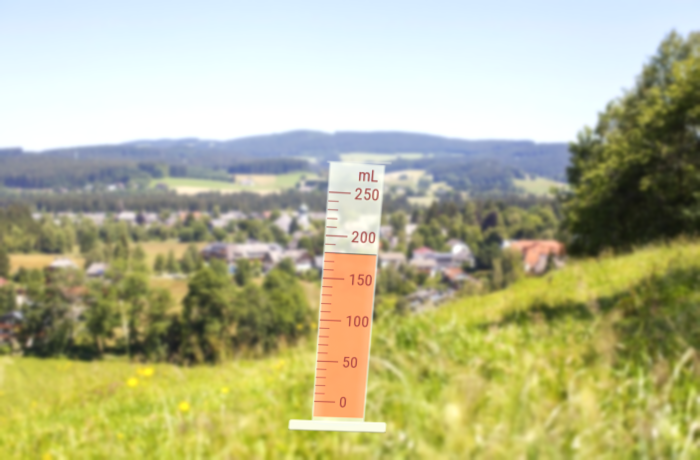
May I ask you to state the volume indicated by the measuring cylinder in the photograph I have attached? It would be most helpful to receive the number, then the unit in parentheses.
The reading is 180 (mL)
